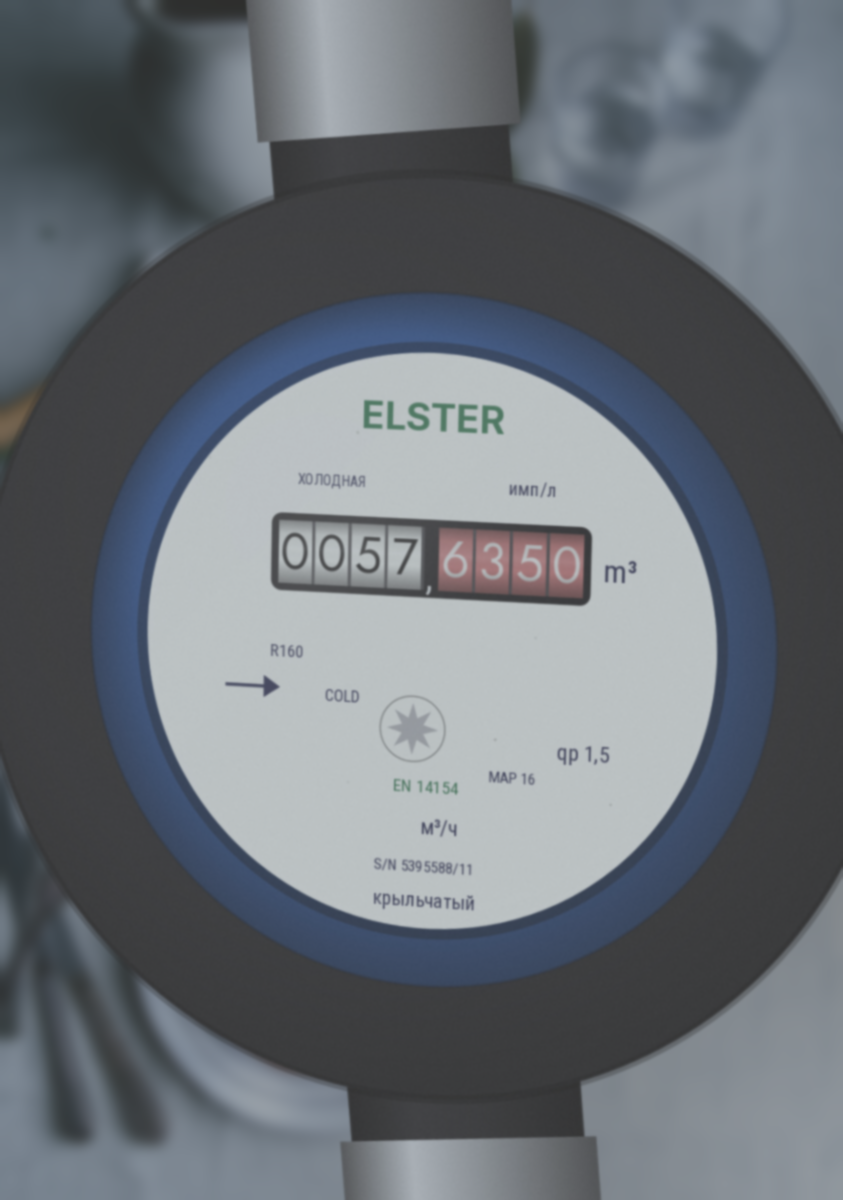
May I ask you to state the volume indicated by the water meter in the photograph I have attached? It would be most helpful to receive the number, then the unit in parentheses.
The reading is 57.6350 (m³)
